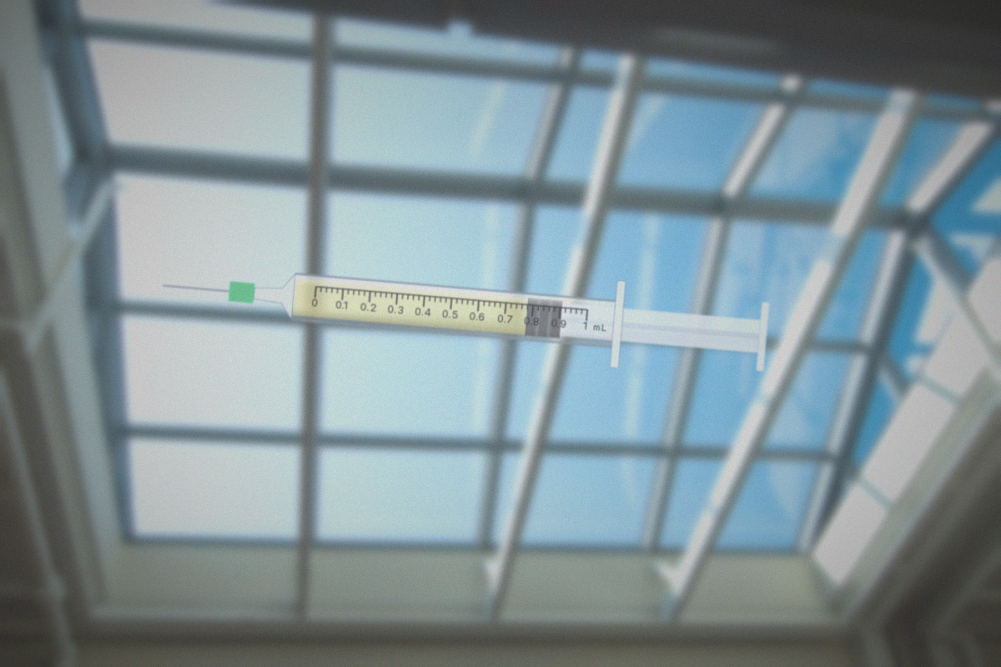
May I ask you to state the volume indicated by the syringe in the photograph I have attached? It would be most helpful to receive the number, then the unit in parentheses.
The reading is 0.78 (mL)
